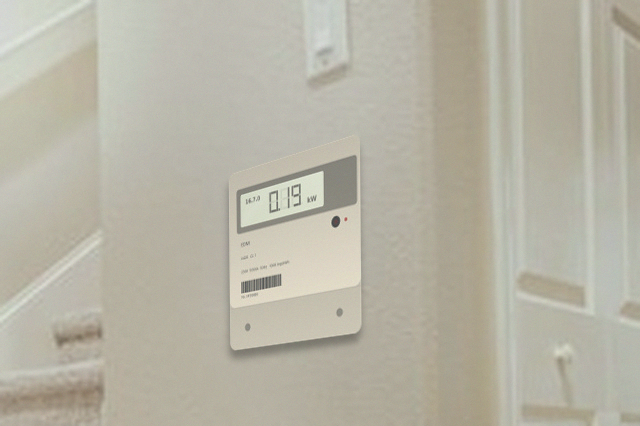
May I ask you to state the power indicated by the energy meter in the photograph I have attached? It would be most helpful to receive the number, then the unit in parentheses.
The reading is 0.19 (kW)
